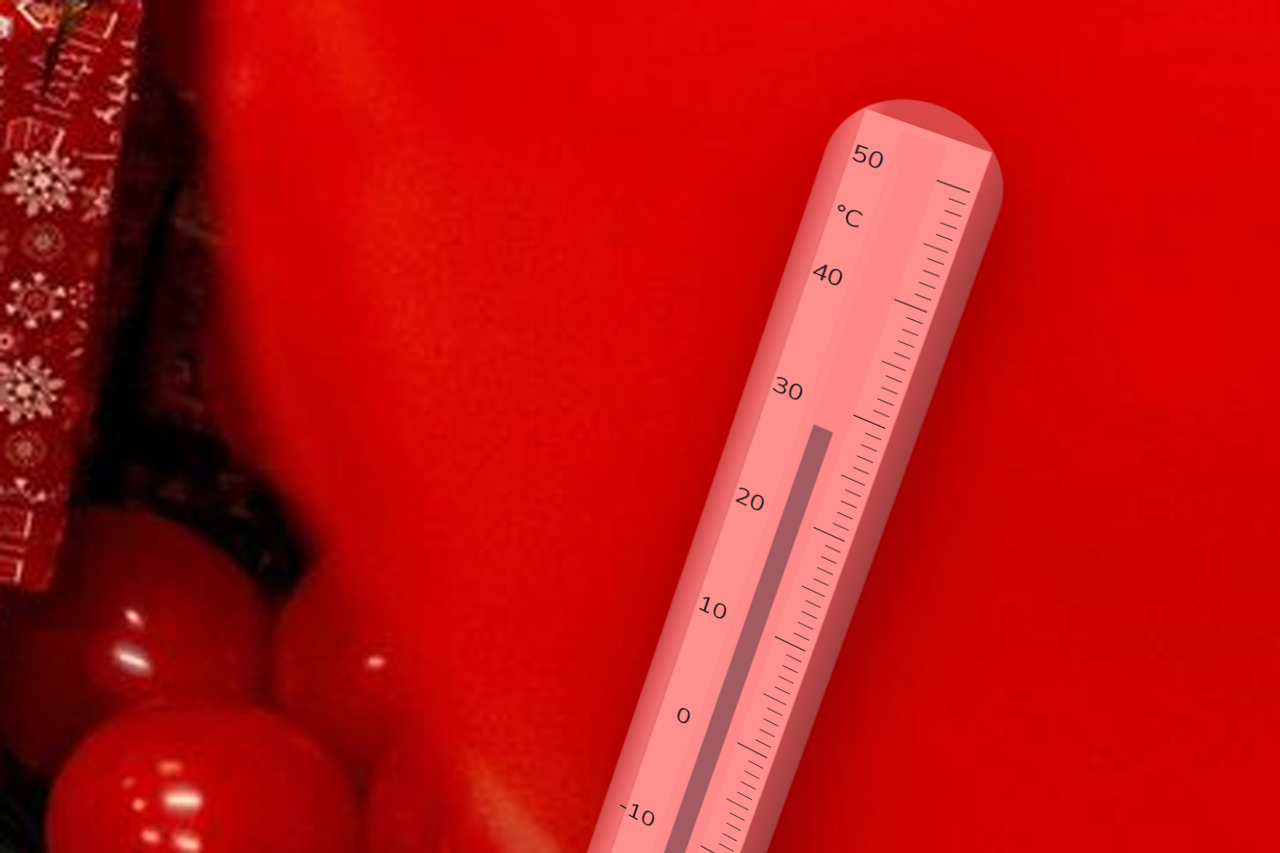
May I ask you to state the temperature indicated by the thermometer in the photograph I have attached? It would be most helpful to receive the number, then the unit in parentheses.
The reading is 28 (°C)
